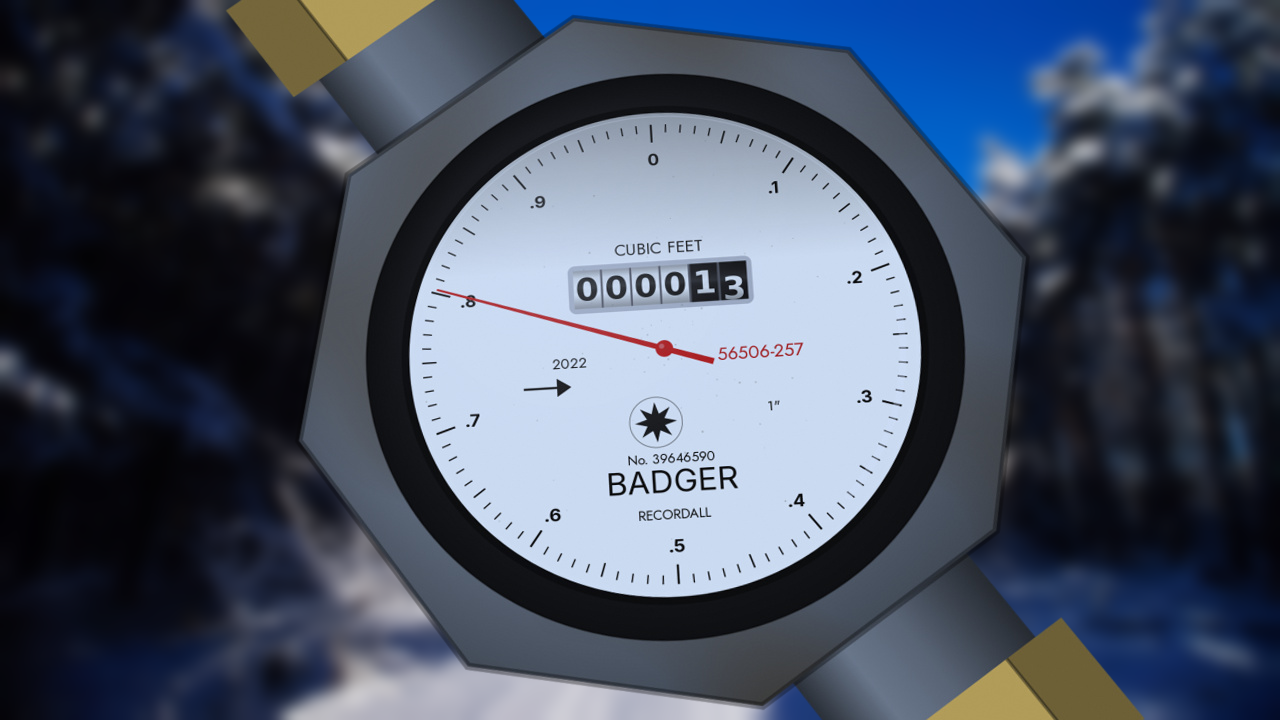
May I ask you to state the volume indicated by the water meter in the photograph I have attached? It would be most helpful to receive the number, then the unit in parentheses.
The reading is 12.80 (ft³)
